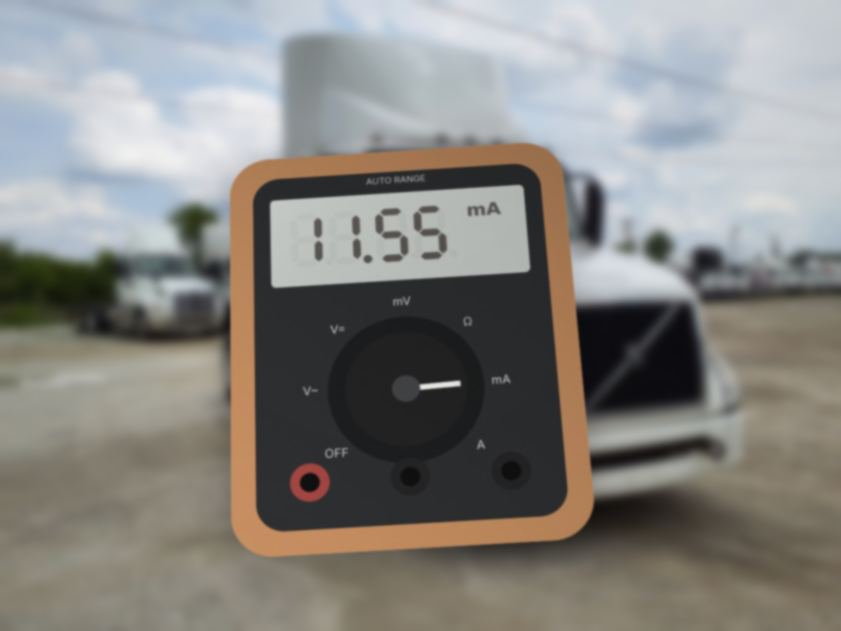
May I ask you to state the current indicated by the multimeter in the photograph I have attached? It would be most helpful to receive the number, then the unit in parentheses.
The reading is 11.55 (mA)
